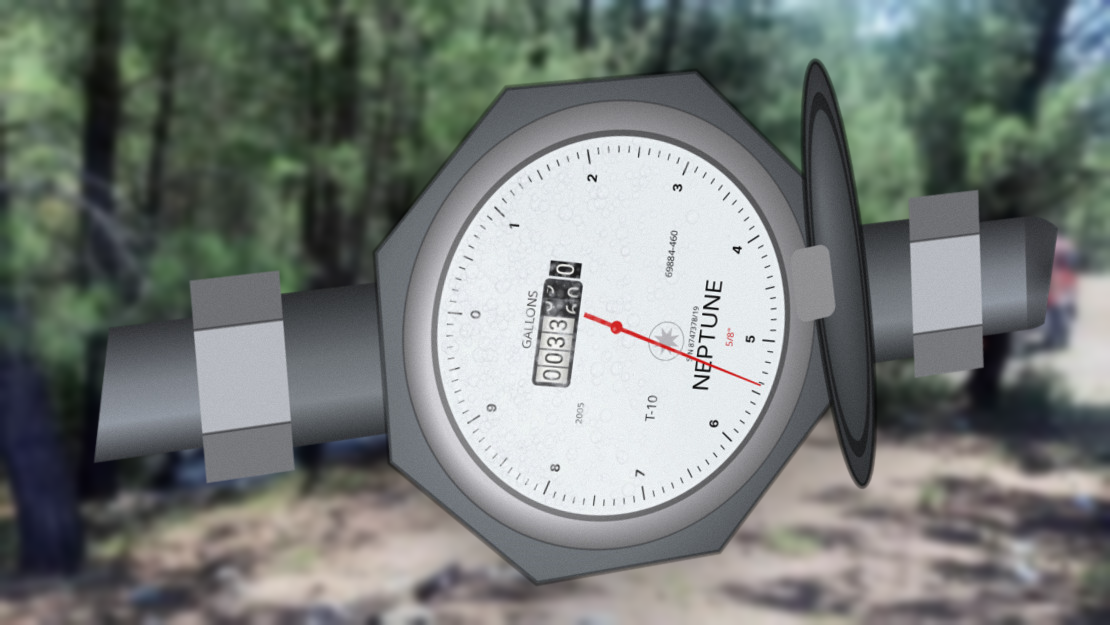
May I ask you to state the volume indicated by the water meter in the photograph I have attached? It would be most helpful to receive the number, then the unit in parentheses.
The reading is 33595.4 (gal)
